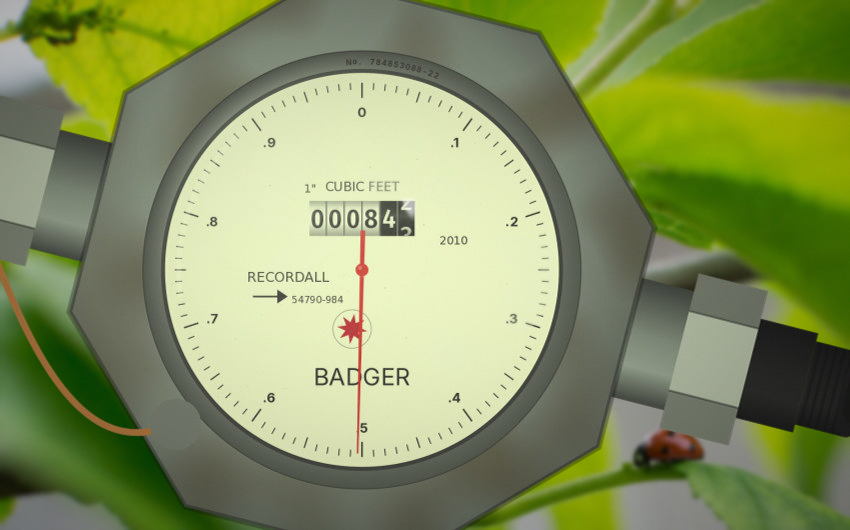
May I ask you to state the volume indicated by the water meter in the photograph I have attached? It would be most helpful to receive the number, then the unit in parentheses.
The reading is 842.50 (ft³)
